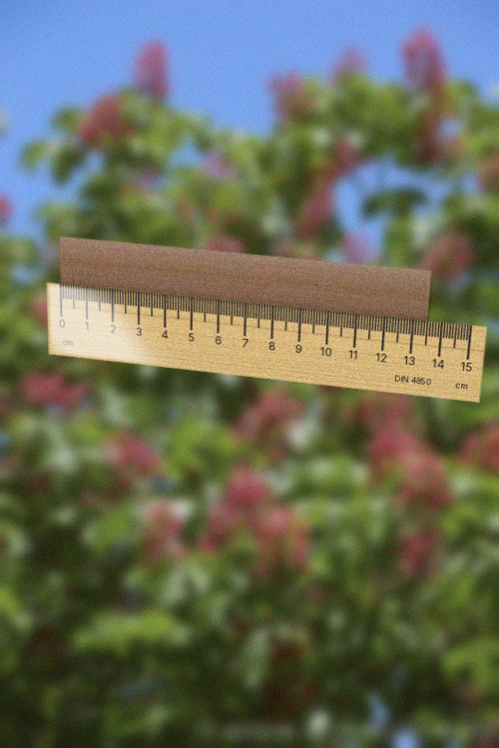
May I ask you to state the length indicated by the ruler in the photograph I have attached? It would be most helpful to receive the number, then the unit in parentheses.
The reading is 13.5 (cm)
